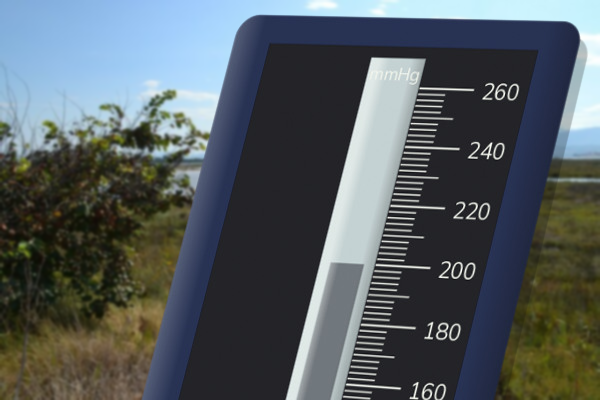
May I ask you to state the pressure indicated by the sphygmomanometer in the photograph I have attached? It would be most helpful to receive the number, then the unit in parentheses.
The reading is 200 (mmHg)
